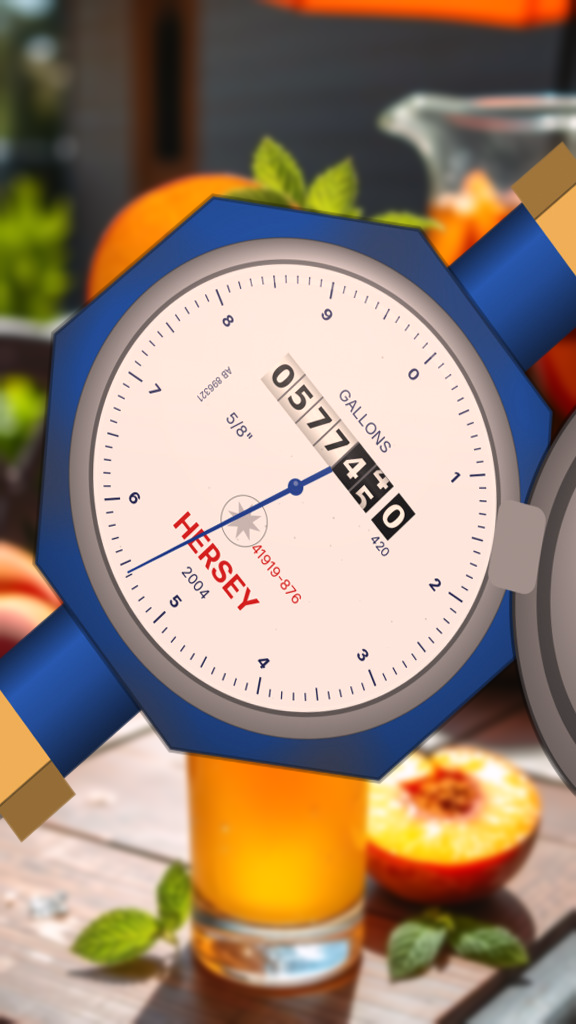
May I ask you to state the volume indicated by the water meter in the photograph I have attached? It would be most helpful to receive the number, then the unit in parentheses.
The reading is 577445.4 (gal)
